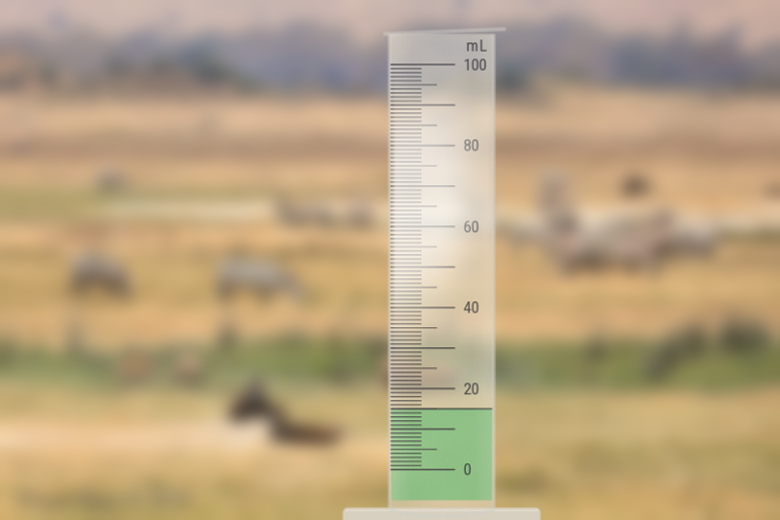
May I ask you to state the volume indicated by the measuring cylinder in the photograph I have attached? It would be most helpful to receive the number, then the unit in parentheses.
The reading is 15 (mL)
